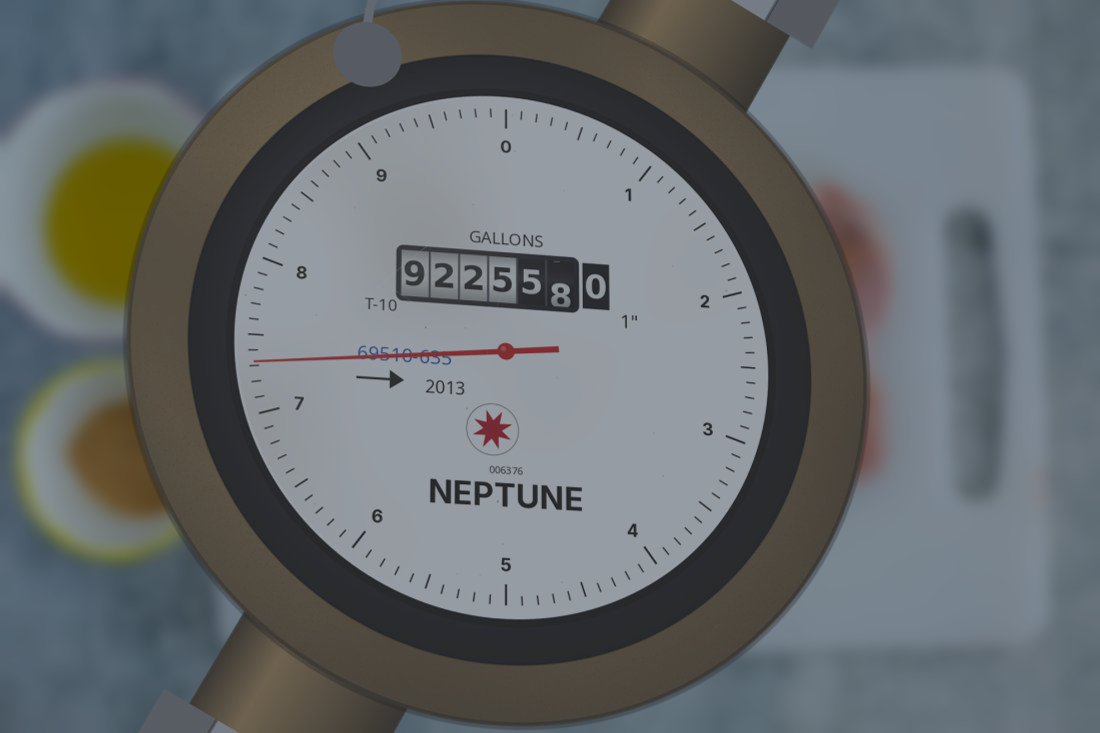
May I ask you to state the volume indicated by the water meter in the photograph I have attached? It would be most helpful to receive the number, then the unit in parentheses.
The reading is 9225577.3 (gal)
